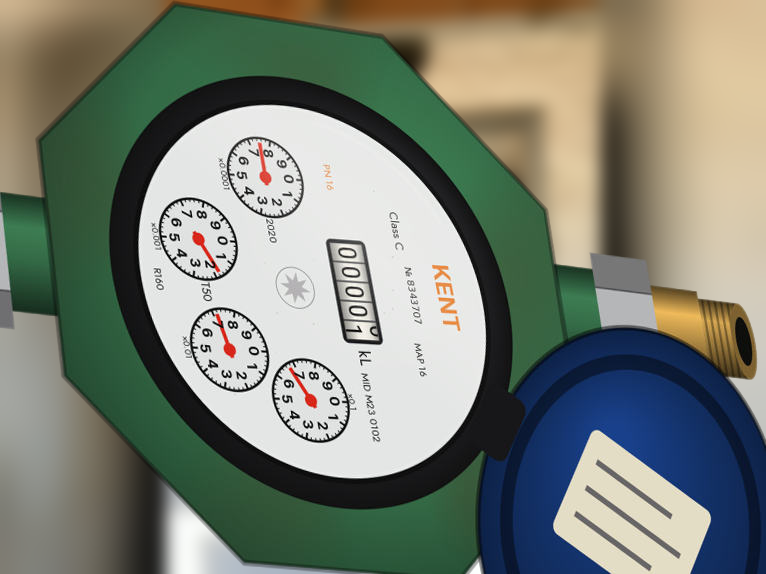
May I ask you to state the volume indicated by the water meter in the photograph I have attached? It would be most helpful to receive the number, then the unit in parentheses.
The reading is 0.6717 (kL)
